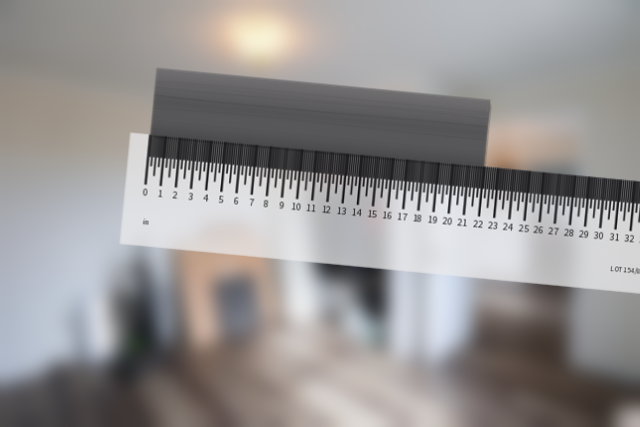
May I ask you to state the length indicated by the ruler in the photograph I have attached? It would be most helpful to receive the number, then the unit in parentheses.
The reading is 22 (in)
